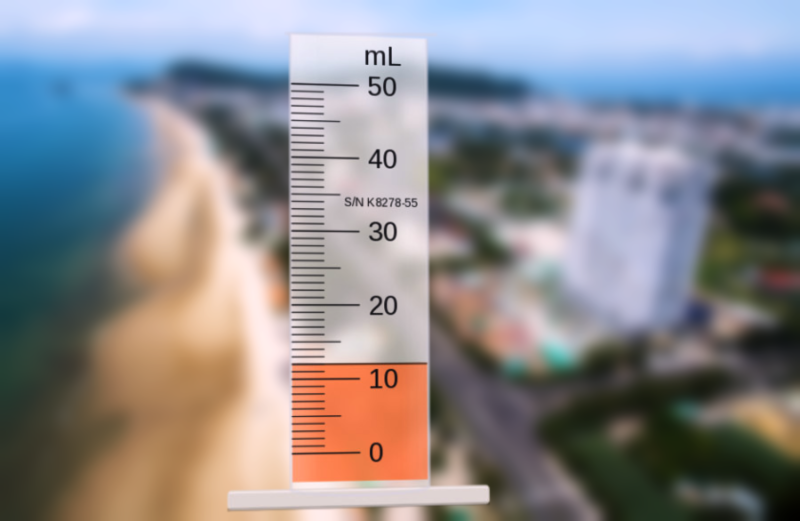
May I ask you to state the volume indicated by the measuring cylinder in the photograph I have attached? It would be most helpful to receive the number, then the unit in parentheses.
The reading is 12 (mL)
